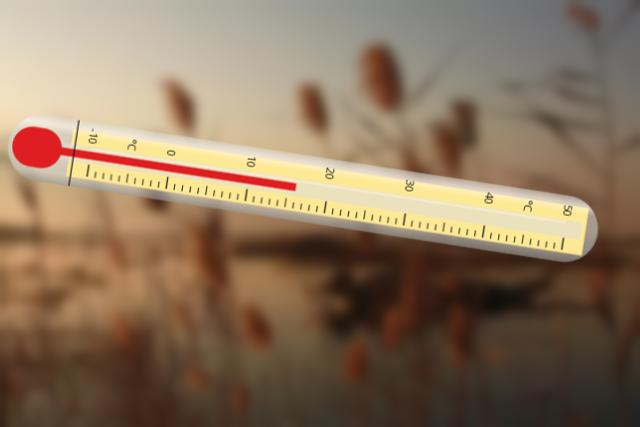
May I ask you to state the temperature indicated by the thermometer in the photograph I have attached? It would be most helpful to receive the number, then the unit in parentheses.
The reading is 16 (°C)
